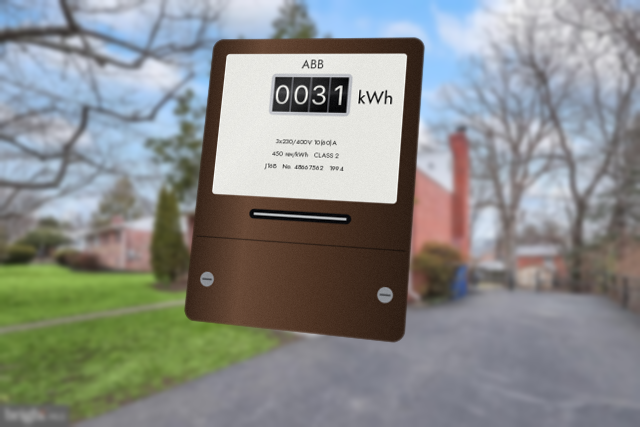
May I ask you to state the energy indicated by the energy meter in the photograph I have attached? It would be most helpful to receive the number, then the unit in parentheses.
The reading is 31 (kWh)
